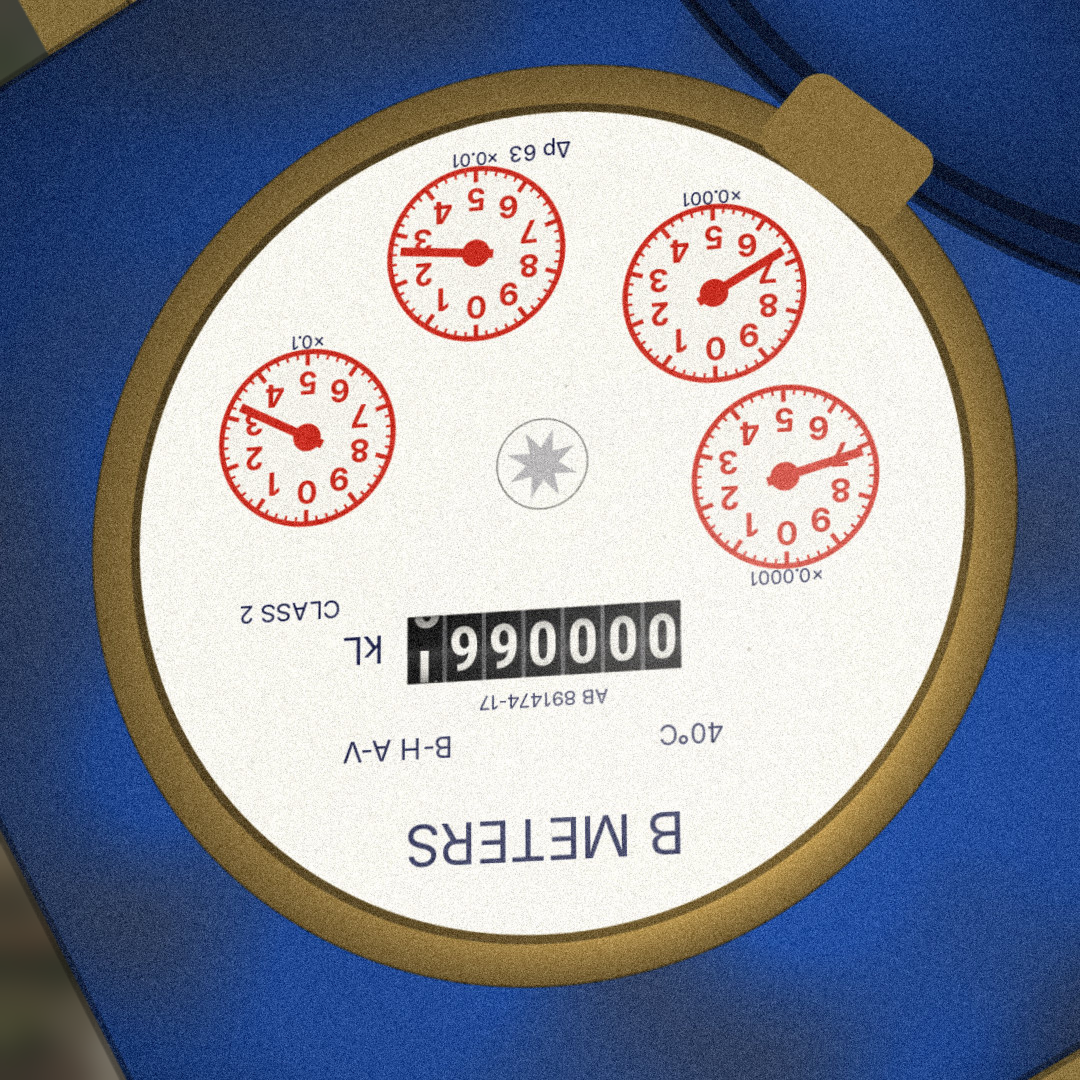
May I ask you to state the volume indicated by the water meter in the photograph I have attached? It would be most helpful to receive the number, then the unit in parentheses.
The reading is 661.3267 (kL)
